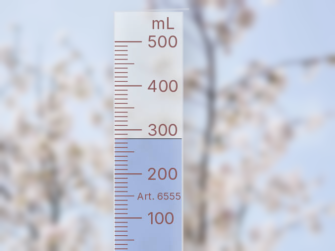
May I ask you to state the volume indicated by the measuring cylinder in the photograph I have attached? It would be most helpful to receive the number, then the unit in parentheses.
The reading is 280 (mL)
